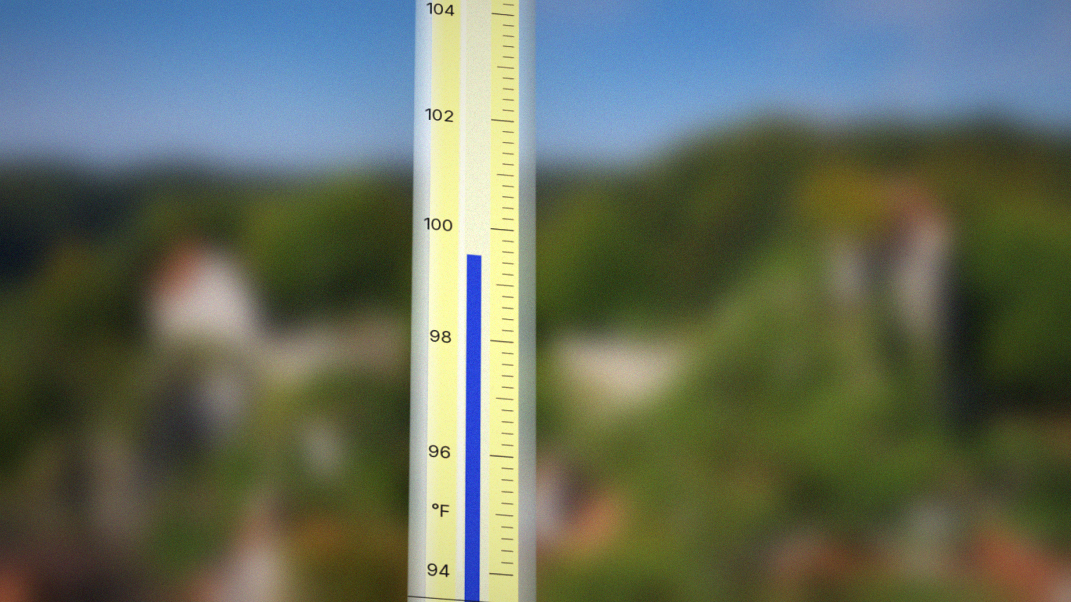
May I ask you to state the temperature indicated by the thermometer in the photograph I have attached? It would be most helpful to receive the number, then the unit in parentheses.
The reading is 99.5 (°F)
